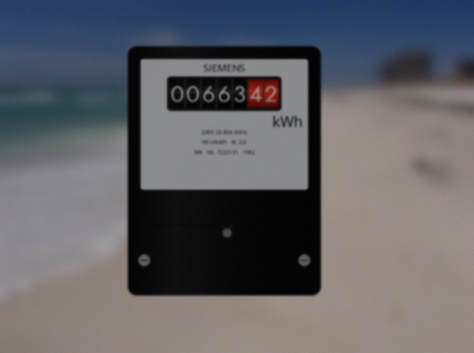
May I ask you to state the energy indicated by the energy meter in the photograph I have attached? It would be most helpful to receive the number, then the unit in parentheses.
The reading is 663.42 (kWh)
